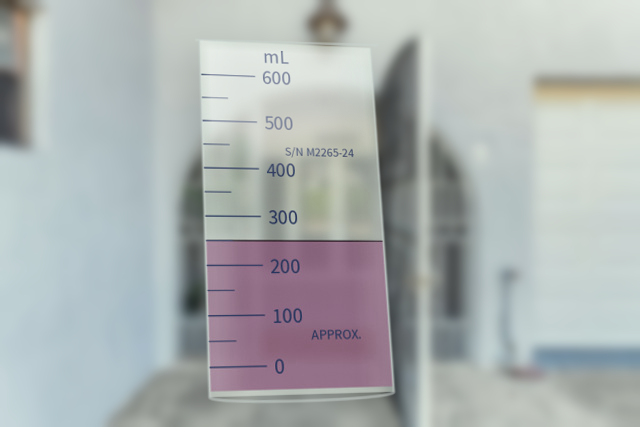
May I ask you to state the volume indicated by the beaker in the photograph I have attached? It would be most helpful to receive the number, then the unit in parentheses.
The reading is 250 (mL)
